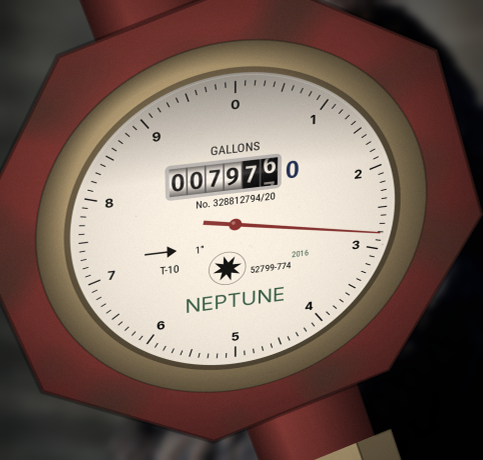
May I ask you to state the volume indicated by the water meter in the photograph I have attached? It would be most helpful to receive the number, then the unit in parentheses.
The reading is 79762.8 (gal)
